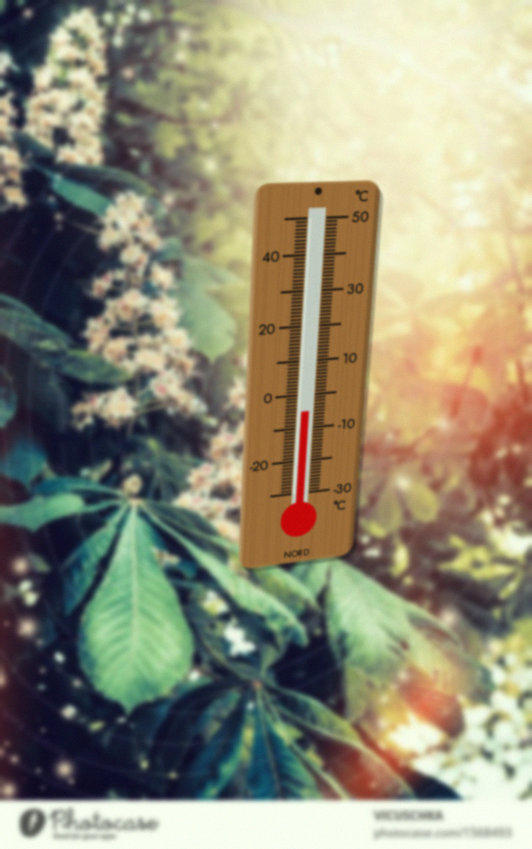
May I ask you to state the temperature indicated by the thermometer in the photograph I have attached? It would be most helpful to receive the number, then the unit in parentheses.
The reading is -5 (°C)
